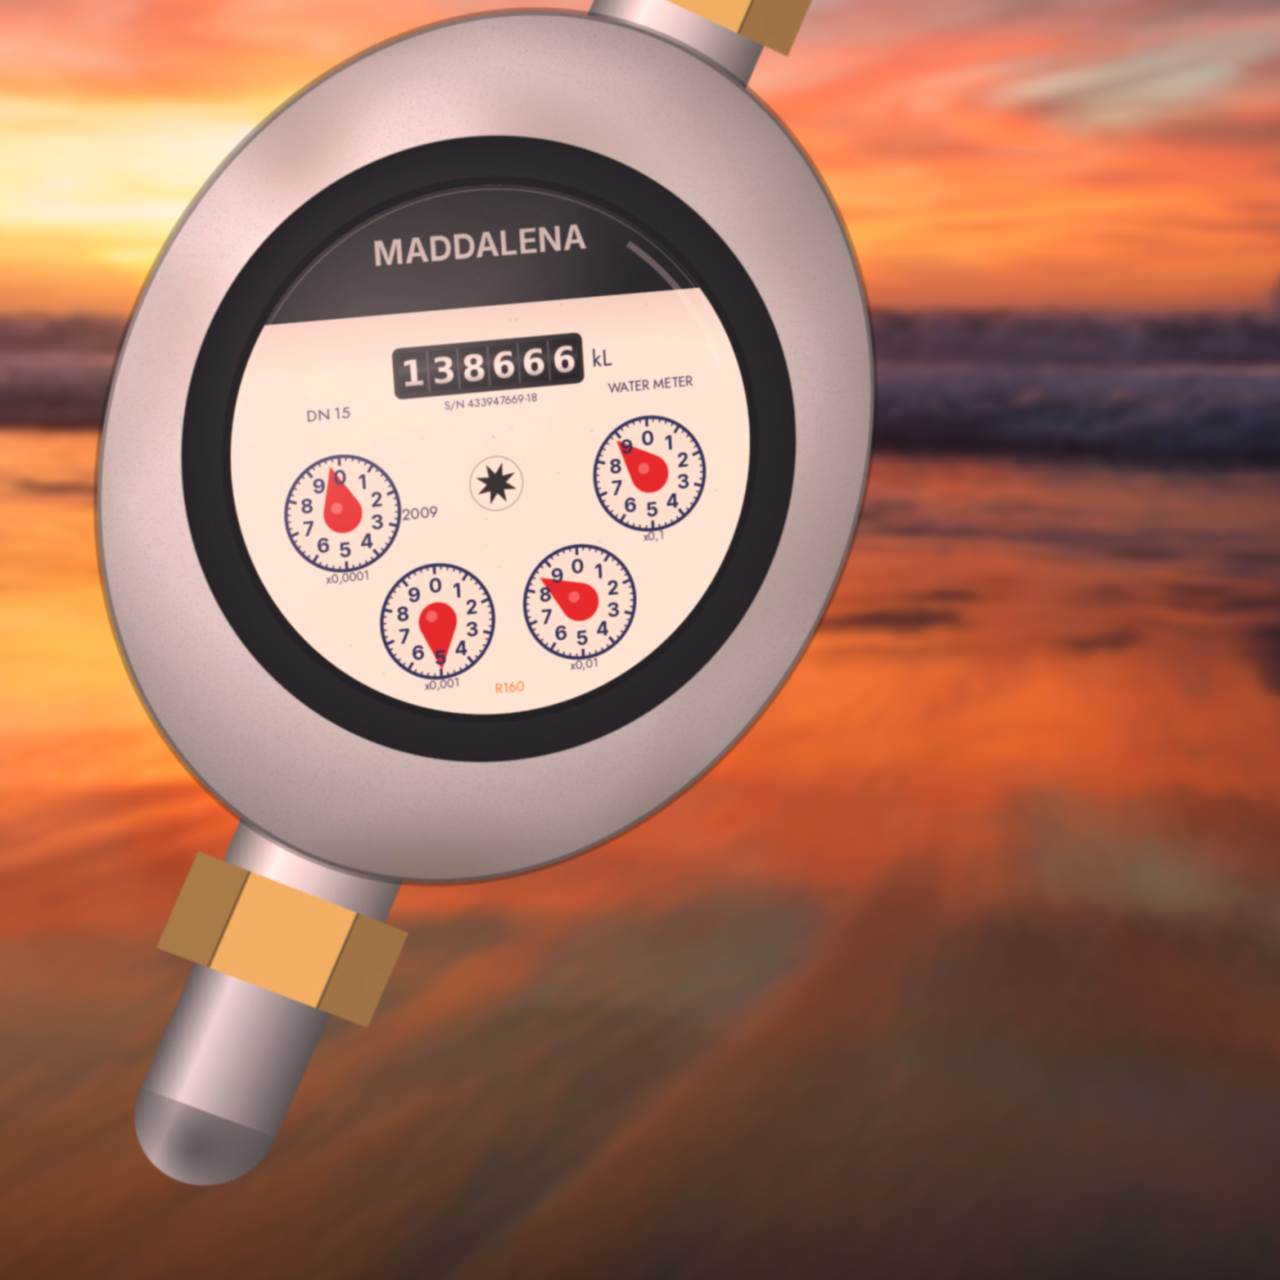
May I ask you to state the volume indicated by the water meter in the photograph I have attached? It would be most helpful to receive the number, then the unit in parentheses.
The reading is 138666.8849 (kL)
